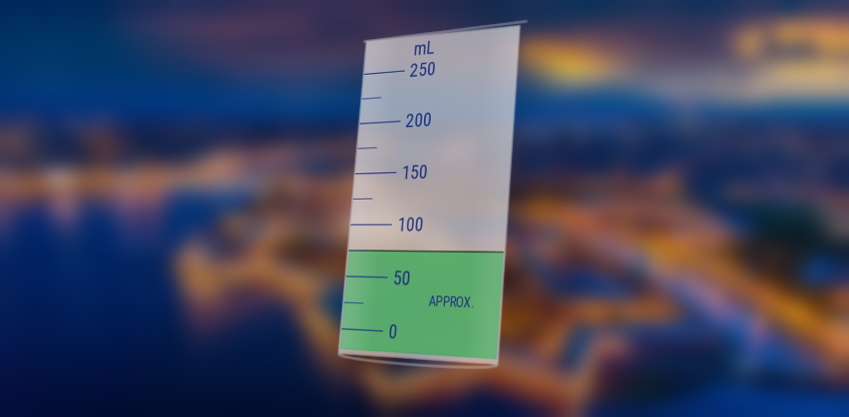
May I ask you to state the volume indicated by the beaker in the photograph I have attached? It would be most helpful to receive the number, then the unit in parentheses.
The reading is 75 (mL)
